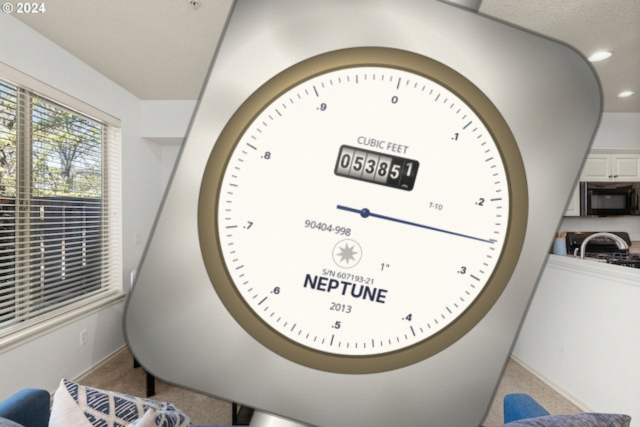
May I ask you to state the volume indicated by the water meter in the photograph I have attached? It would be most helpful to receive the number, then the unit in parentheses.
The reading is 53851.25 (ft³)
